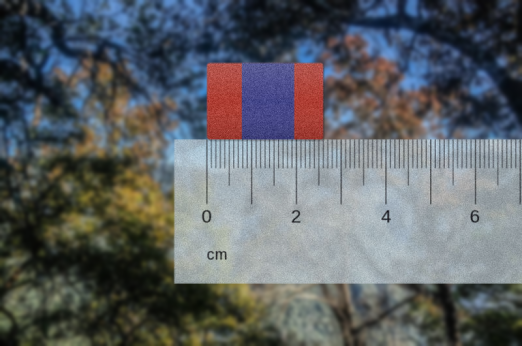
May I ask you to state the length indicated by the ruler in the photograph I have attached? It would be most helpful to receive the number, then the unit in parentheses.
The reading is 2.6 (cm)
